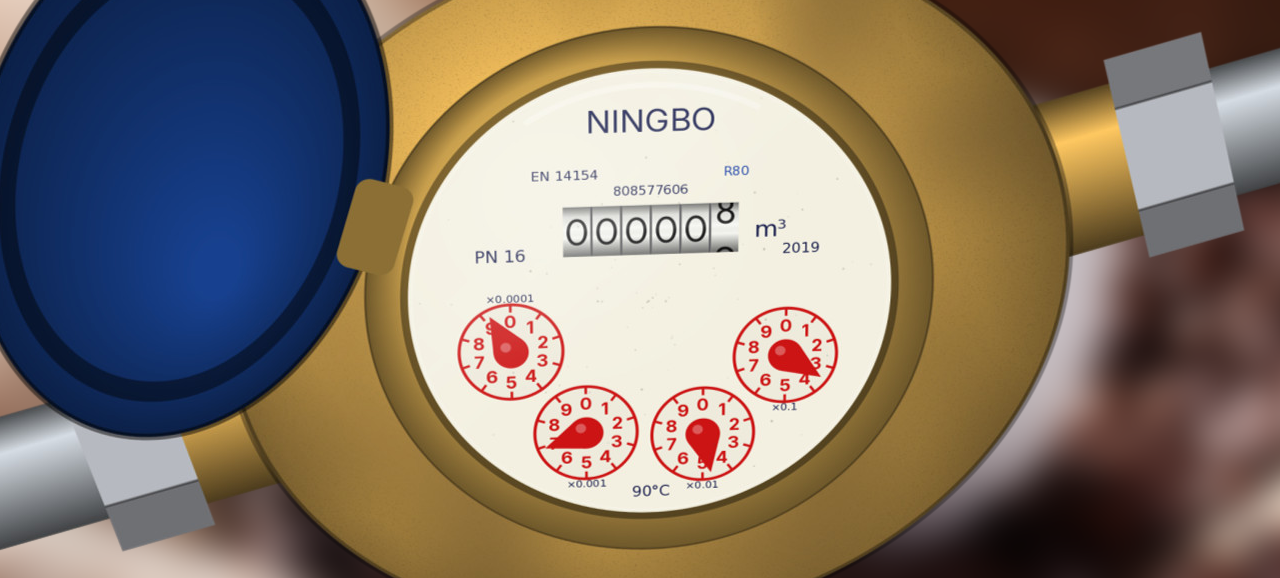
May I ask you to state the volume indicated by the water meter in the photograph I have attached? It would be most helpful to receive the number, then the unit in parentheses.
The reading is 8.3469 (m³)
